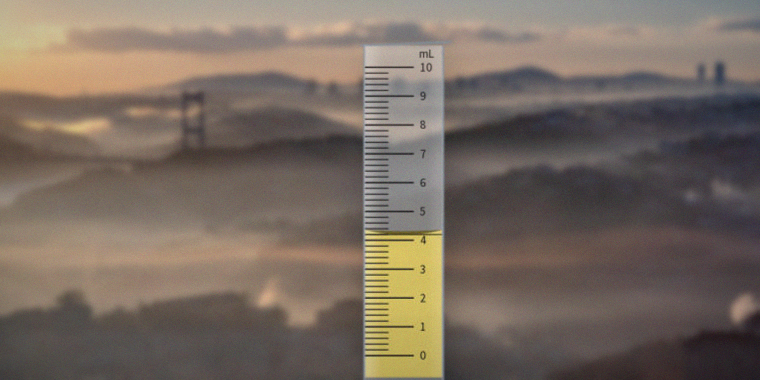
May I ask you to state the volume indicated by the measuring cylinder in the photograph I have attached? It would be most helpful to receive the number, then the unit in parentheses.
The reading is 4.2 (mL)
